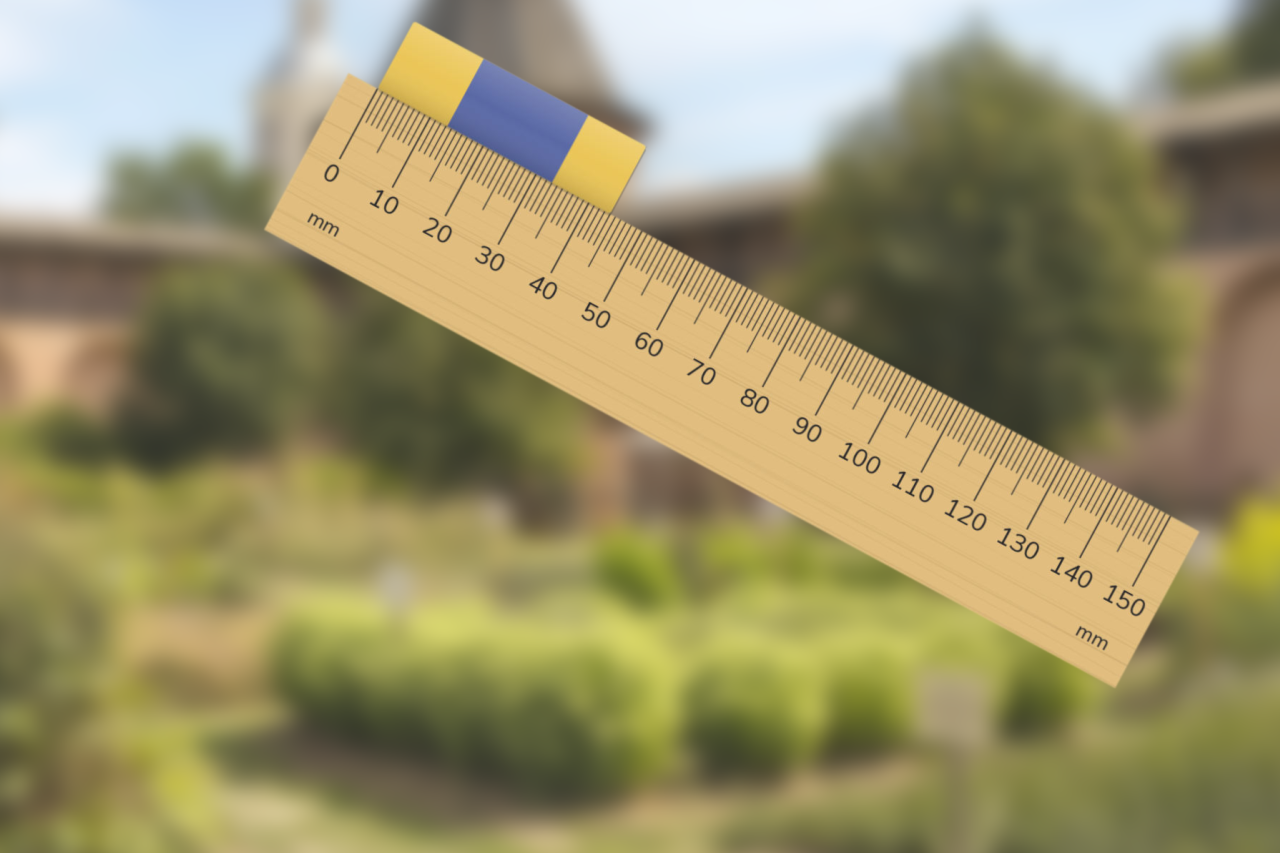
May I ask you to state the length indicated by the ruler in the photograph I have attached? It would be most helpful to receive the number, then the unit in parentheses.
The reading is 44 (mm)
